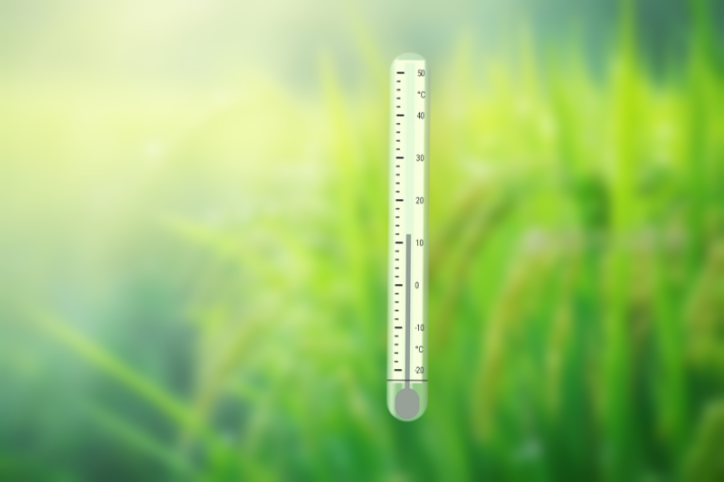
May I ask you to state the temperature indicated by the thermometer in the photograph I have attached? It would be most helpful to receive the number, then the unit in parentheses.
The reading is 12 (°C)
